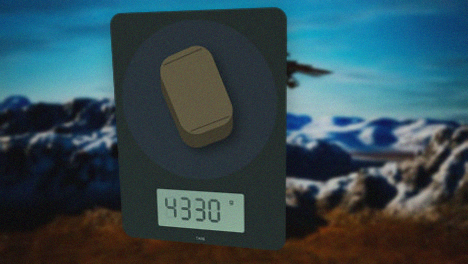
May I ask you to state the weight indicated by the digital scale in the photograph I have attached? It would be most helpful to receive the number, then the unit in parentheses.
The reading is 4330 (g)
